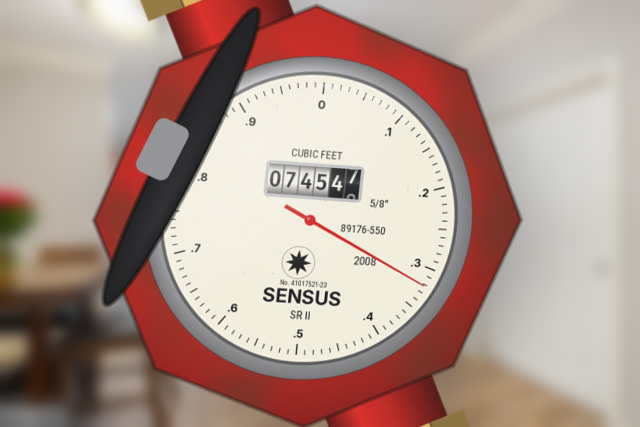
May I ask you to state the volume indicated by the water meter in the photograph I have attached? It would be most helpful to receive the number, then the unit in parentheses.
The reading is 74547.32 (ft³)
